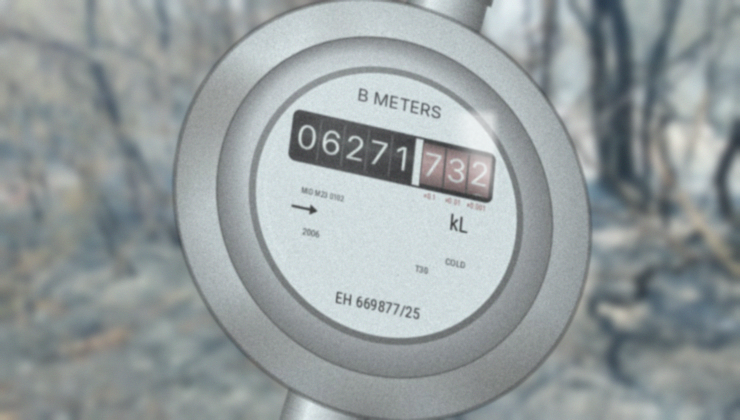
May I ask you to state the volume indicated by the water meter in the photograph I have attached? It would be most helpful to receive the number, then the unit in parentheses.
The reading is 6271.732 (kL)
